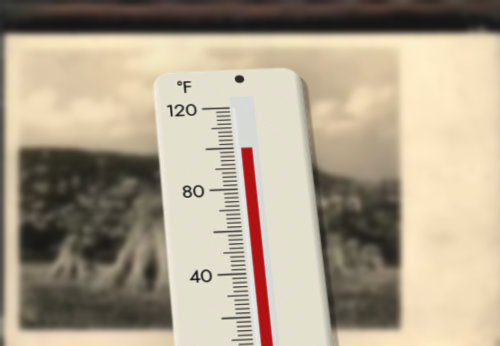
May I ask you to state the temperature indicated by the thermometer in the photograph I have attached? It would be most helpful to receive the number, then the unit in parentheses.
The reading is 100 (°F)
